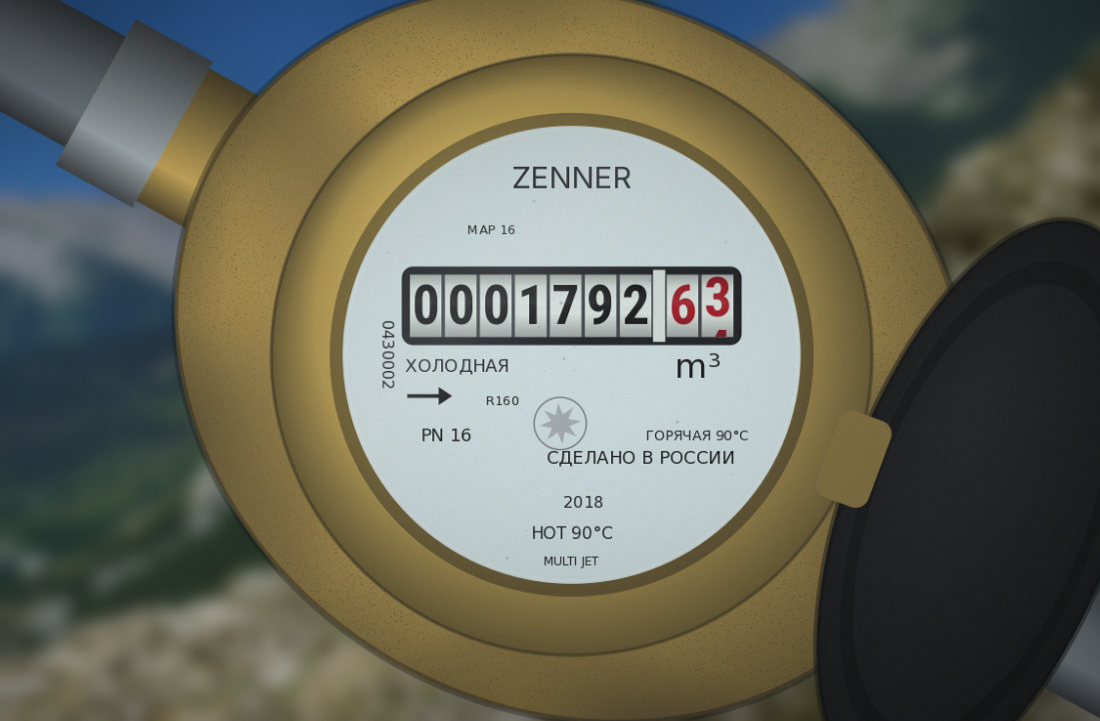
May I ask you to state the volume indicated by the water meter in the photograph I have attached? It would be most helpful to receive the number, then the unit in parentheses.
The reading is 1792.63 (m³)
